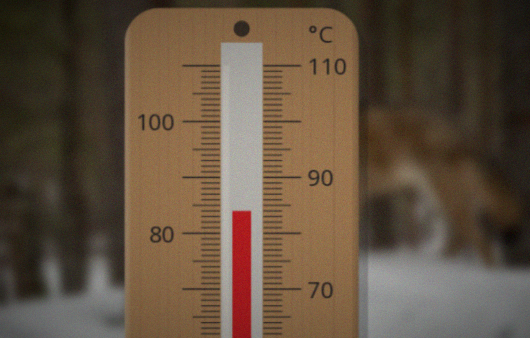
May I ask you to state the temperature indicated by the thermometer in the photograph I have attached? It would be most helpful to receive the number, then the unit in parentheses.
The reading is 84 (°C)
